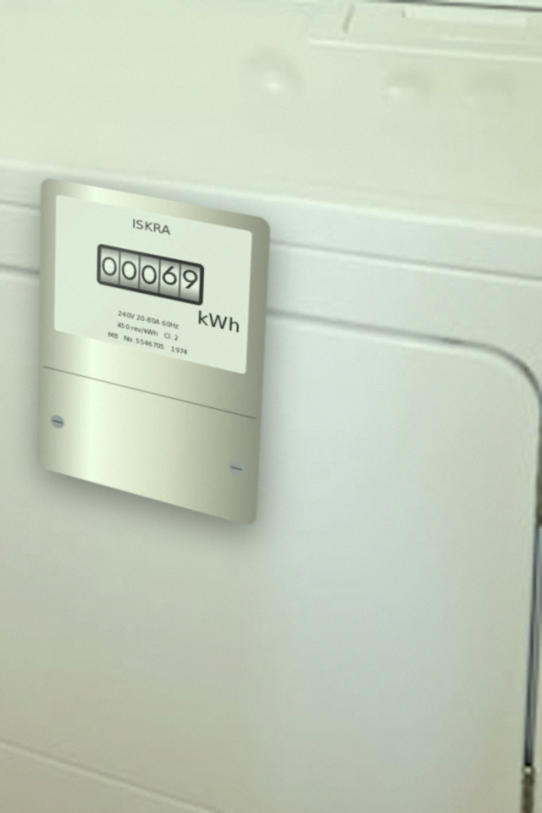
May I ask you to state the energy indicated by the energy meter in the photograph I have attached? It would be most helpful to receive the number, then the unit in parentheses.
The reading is 69 (kWh)
